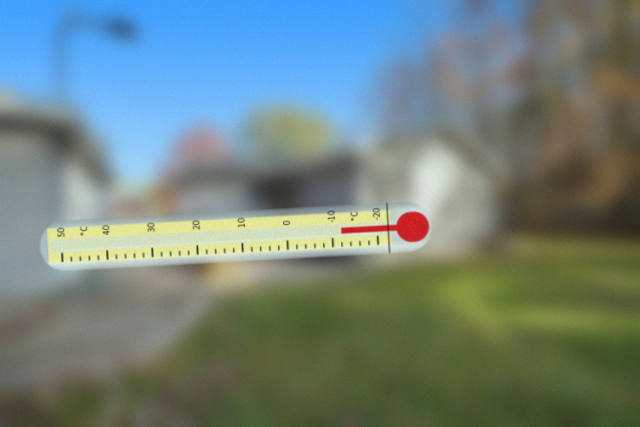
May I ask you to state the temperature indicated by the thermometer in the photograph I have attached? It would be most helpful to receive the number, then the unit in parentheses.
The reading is -12 (°C)
